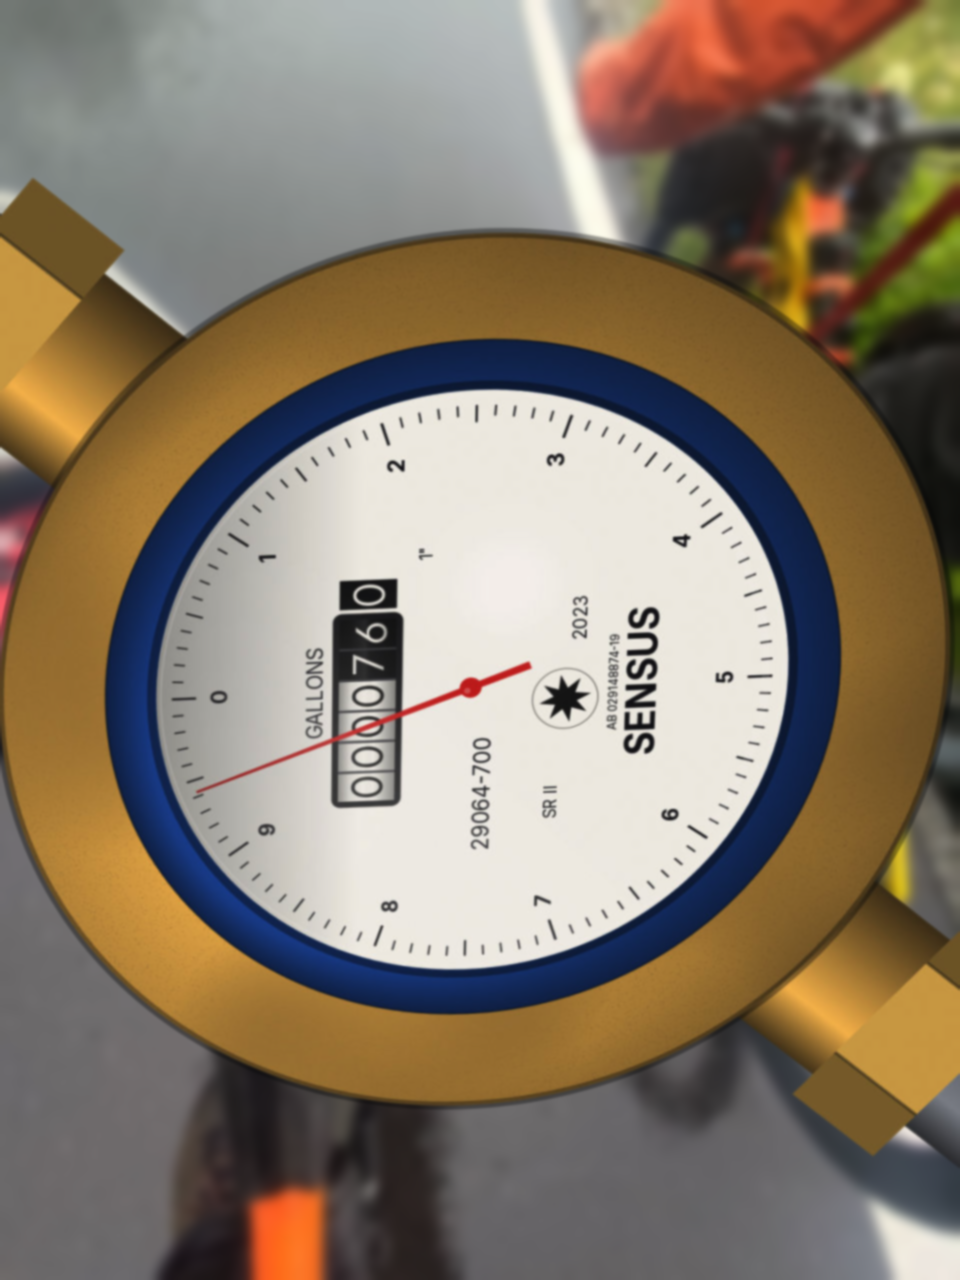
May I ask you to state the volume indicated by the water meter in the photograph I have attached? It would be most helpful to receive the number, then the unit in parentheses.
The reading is 759.4 (gal)
